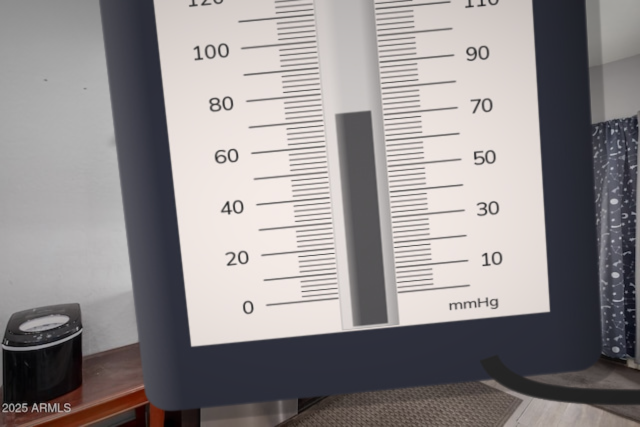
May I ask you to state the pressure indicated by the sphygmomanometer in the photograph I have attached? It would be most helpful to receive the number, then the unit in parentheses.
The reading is 72 (mmHg)
